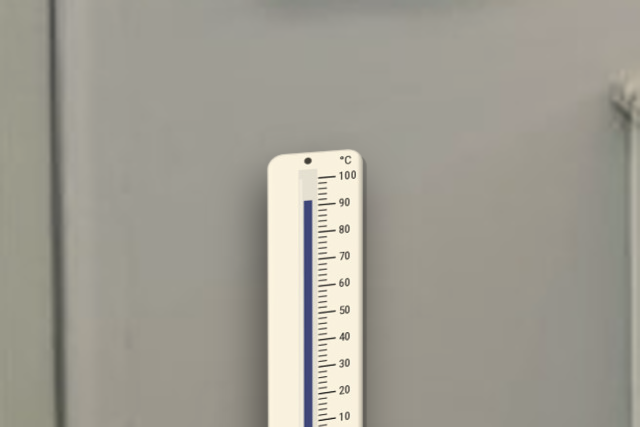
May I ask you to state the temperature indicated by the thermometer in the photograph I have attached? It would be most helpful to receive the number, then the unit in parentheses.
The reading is 92 (°C)
